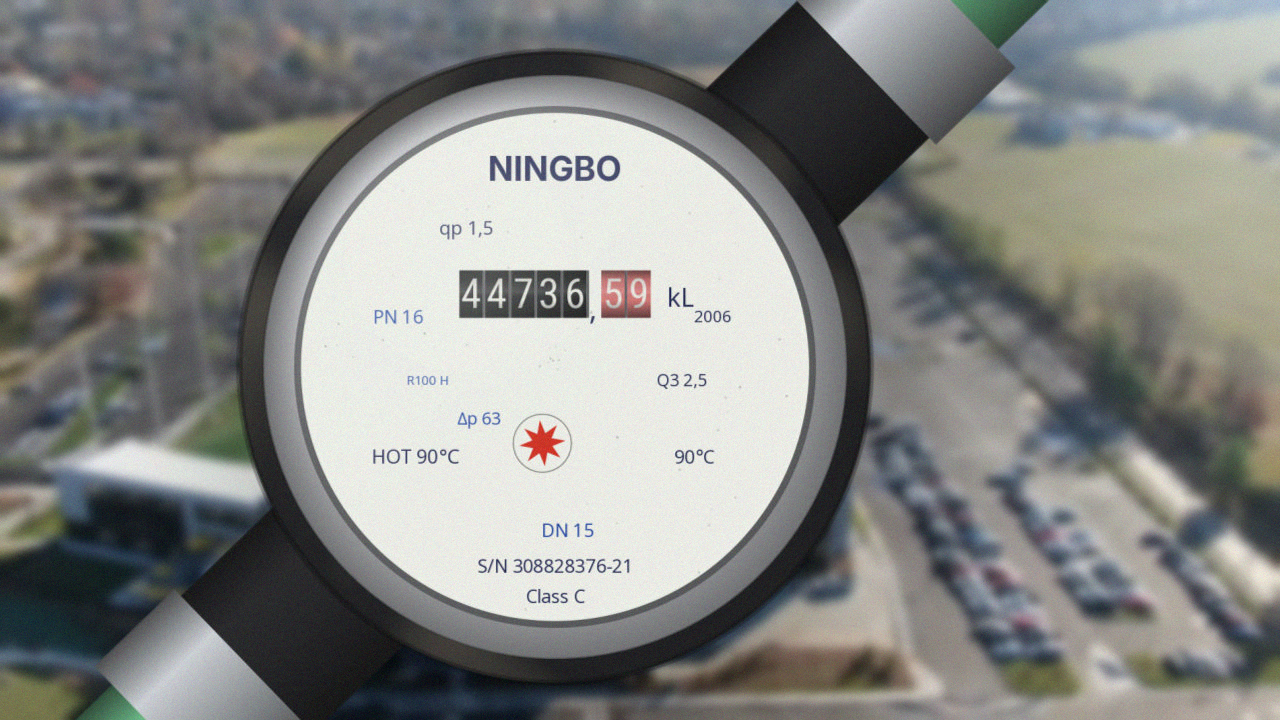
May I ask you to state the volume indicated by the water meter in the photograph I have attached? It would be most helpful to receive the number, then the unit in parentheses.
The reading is 44736.59 (kL)
